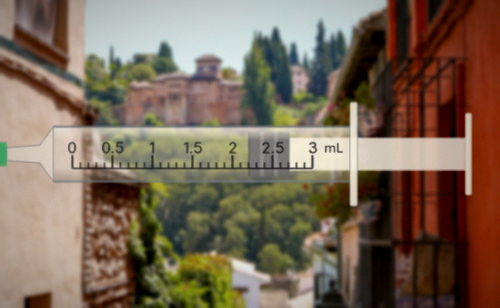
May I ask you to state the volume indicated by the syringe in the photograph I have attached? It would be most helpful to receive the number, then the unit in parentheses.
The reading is 2.2 (mL)
